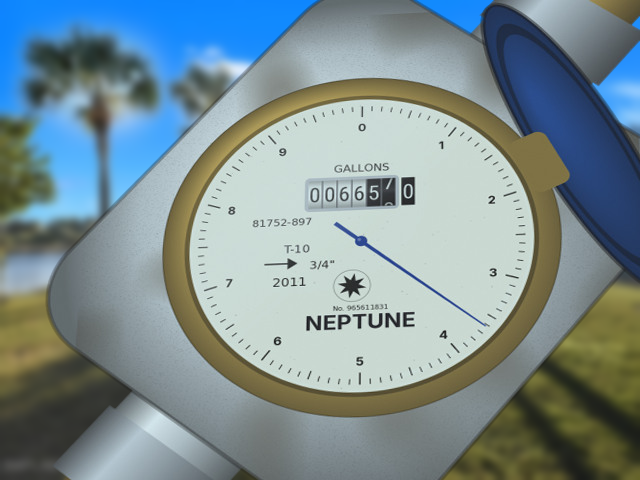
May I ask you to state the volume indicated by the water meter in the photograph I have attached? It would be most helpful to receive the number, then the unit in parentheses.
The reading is 66573.6 (gal)
